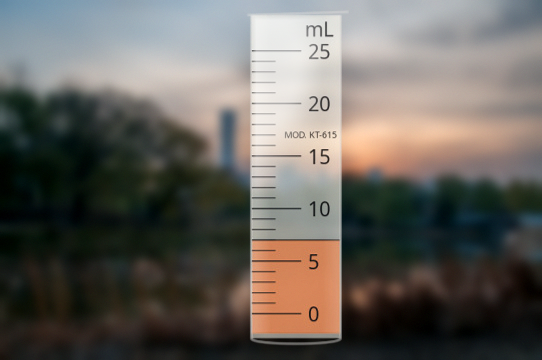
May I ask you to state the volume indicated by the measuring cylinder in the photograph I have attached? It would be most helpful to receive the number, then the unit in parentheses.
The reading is 7 (mL)
